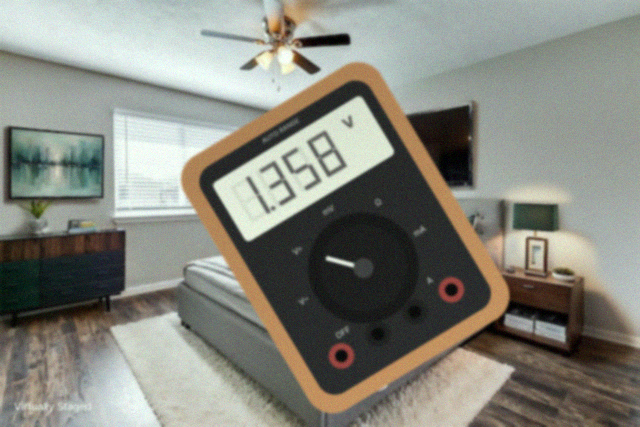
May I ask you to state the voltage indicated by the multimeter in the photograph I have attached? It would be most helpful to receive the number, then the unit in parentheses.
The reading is 1.358 (V)
